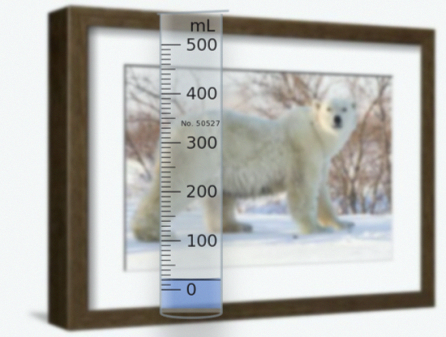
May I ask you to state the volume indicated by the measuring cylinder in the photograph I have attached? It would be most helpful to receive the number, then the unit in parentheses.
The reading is 20 (mL)
